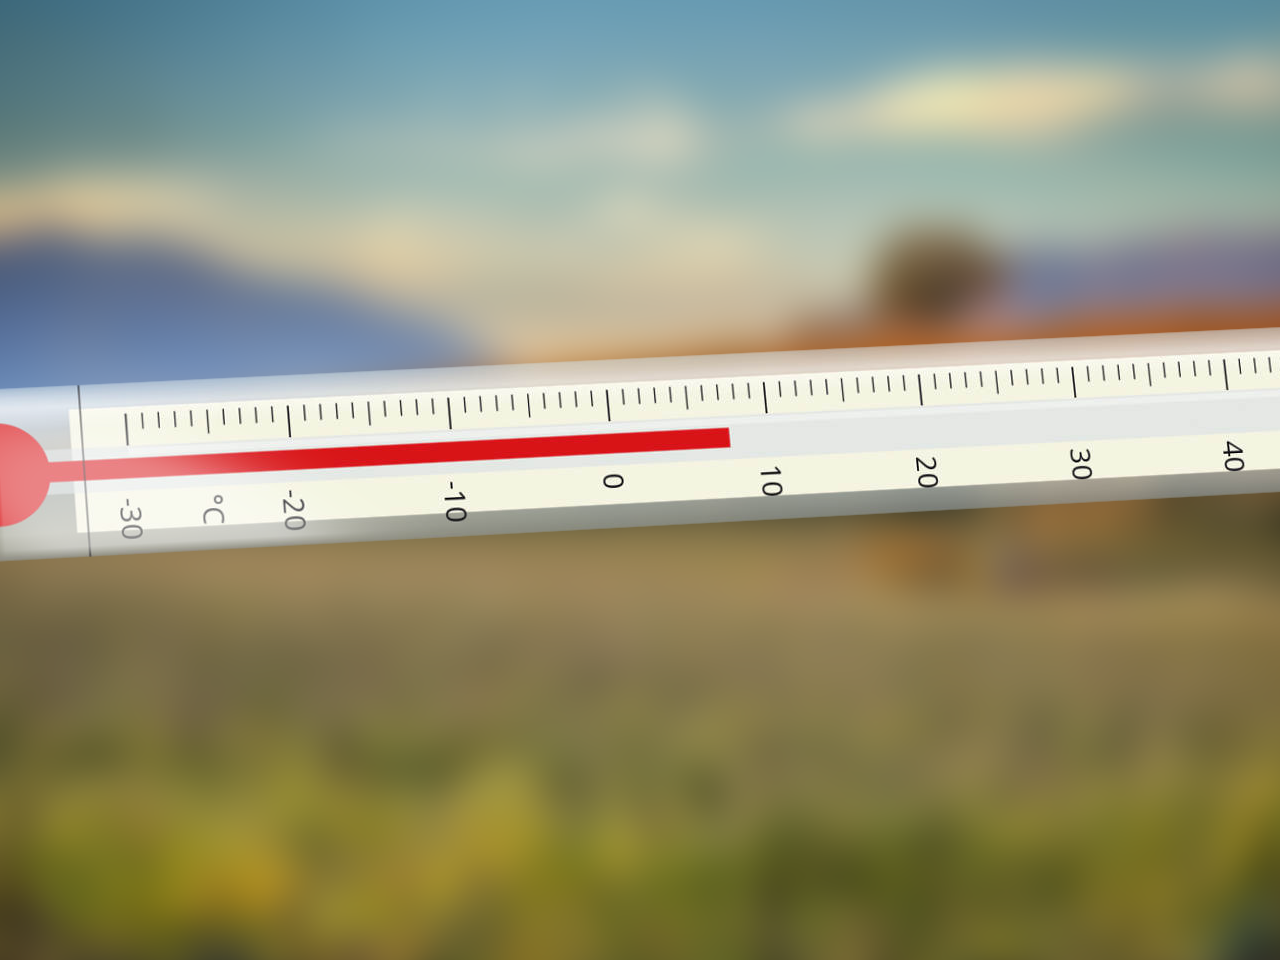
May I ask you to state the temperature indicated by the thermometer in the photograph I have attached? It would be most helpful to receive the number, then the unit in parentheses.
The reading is 7.5 (°C)
